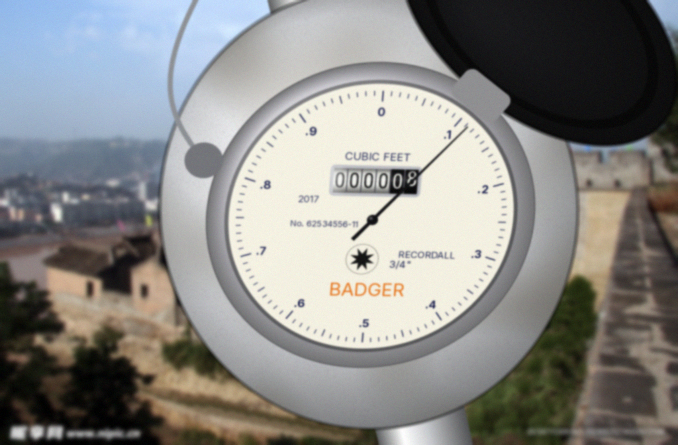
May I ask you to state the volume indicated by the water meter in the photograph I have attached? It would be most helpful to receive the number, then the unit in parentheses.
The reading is 8.11 (ft³)
